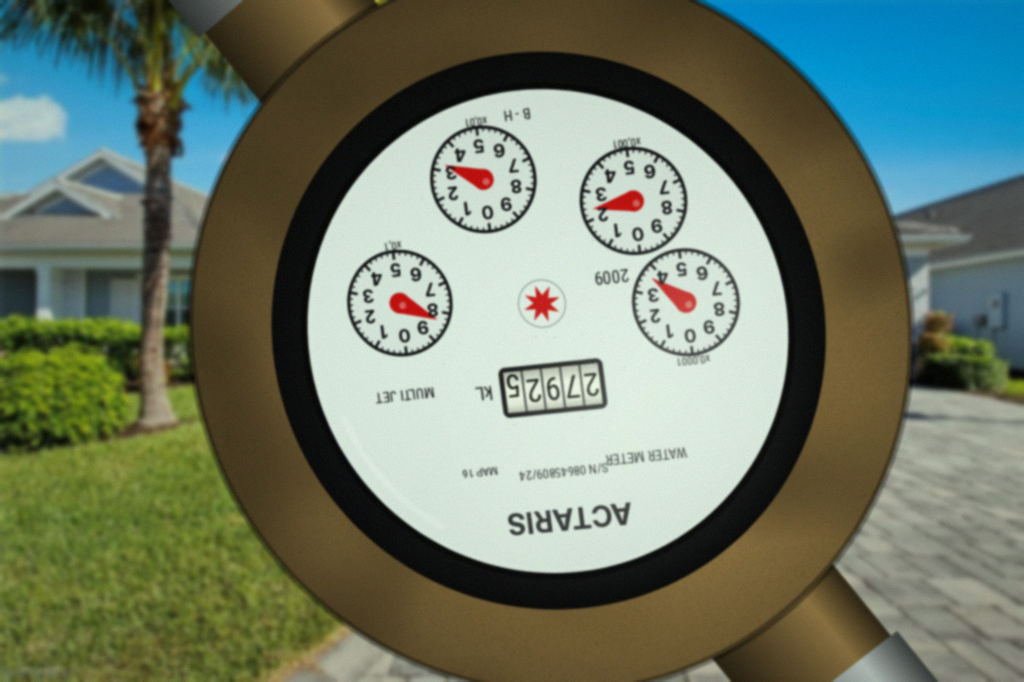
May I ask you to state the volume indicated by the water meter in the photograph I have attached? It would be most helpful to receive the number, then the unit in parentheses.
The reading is 27924.8323 (kL)
